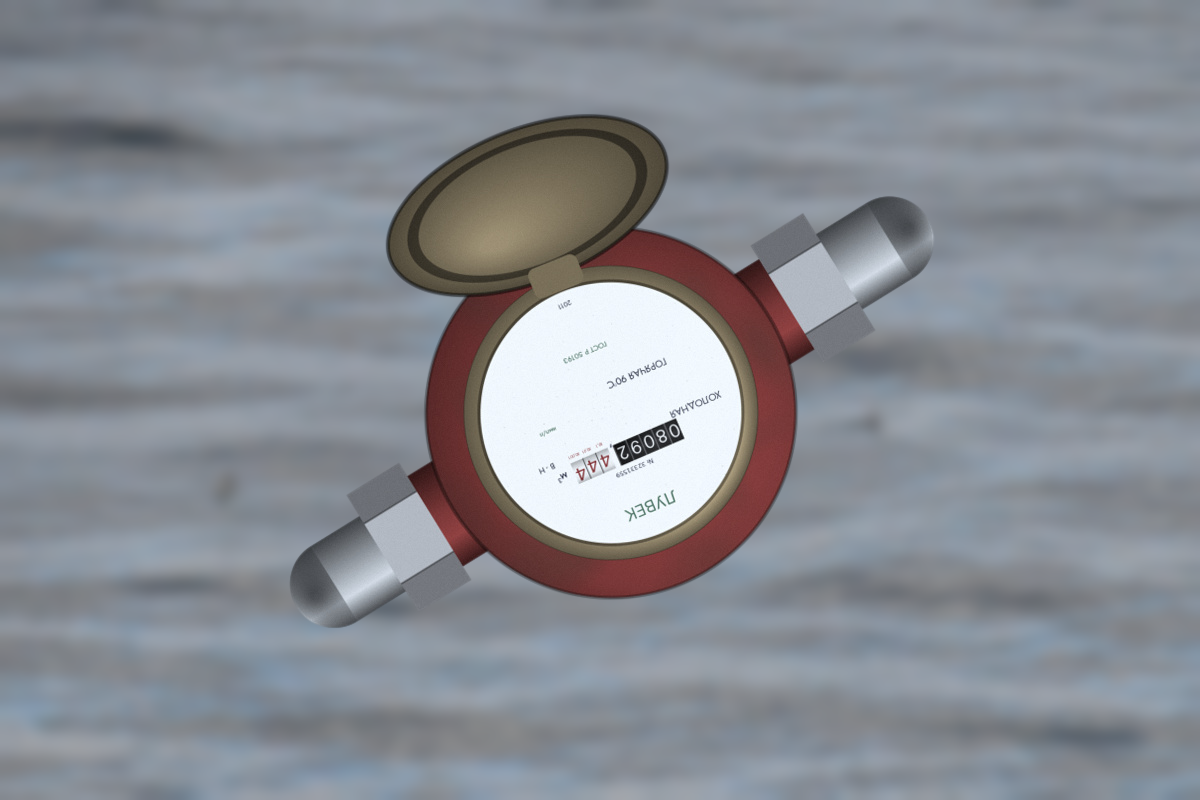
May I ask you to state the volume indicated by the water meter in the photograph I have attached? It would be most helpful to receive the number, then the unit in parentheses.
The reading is 8092.444 (m³)
